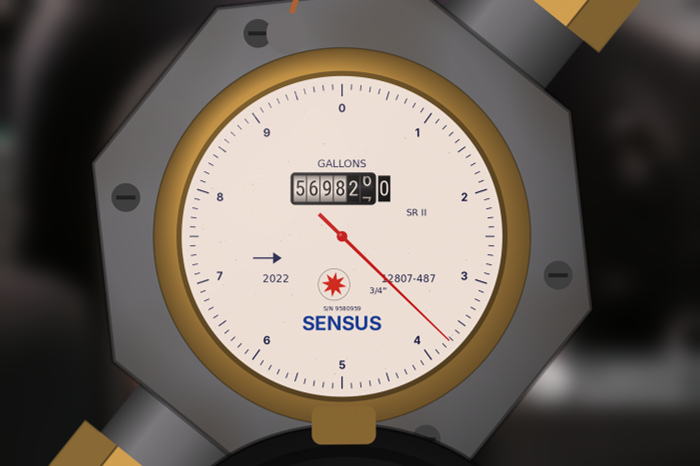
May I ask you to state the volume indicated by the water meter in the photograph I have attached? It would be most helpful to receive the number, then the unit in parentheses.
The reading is 5698263.7 (gal)
